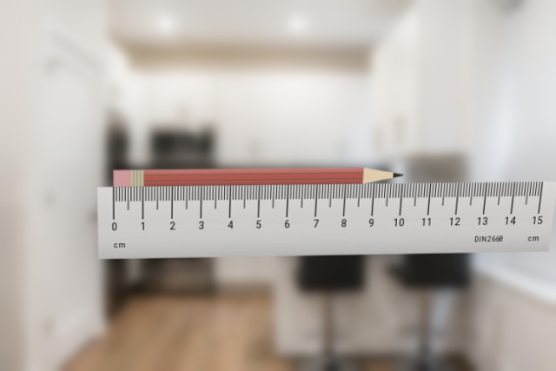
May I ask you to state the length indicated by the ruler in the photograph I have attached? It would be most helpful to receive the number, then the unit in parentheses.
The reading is 10 (cm)
